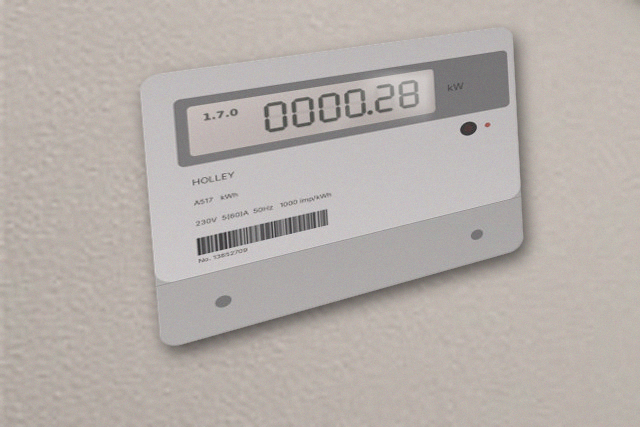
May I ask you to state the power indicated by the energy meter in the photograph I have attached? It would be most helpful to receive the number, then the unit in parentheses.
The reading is 0.28 (kW)
